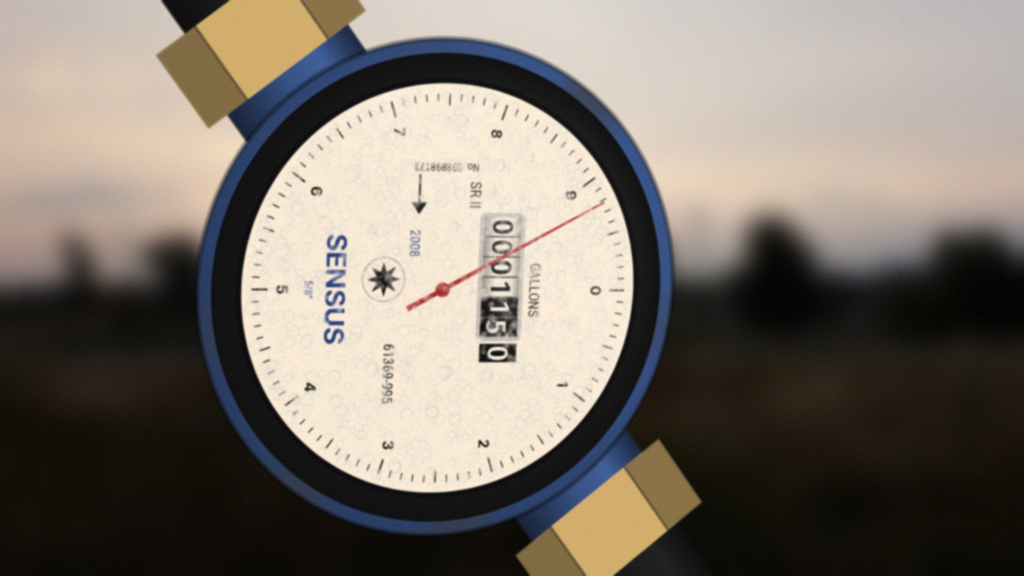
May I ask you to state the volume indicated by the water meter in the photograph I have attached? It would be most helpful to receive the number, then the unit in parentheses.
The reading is 1149.2 (gal)
